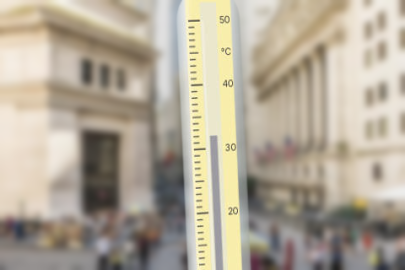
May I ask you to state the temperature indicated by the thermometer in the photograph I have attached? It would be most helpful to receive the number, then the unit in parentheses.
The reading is 32 (°C)
